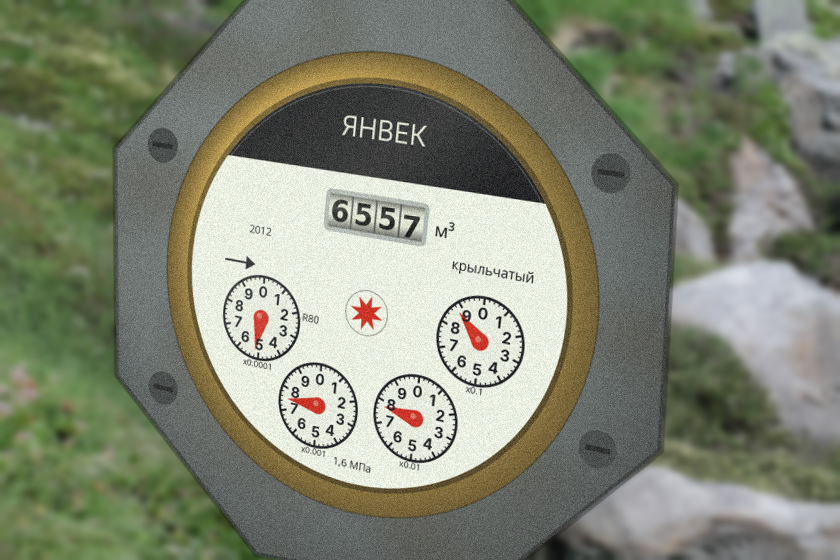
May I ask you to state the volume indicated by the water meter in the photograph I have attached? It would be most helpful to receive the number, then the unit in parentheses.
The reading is 6556.8775 (m³)
